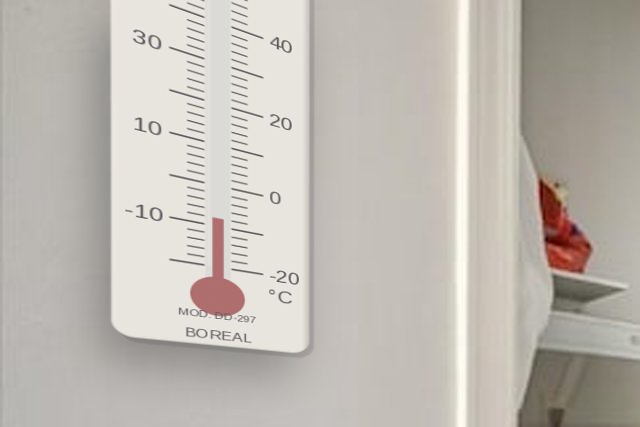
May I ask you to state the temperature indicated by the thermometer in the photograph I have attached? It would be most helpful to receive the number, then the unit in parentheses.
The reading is -8 (°C)
